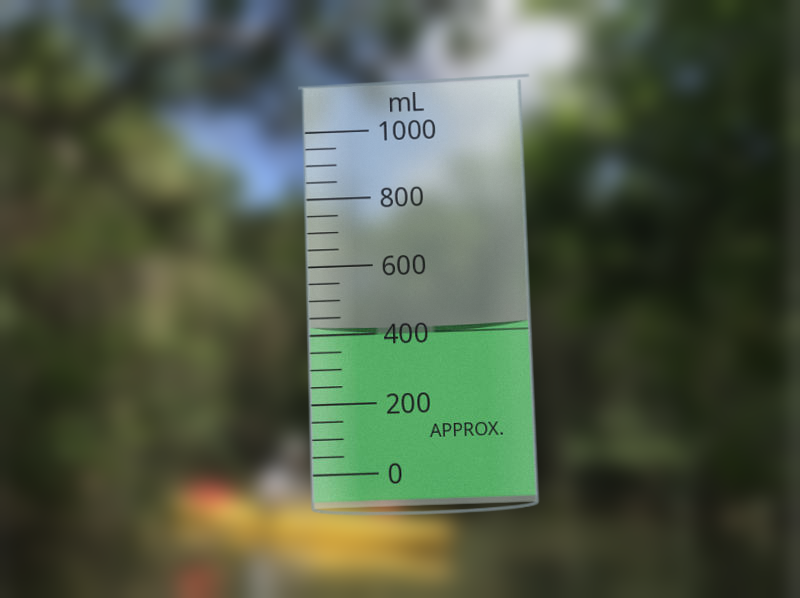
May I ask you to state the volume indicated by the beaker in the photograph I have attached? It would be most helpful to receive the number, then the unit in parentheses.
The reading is 400 (mL)
